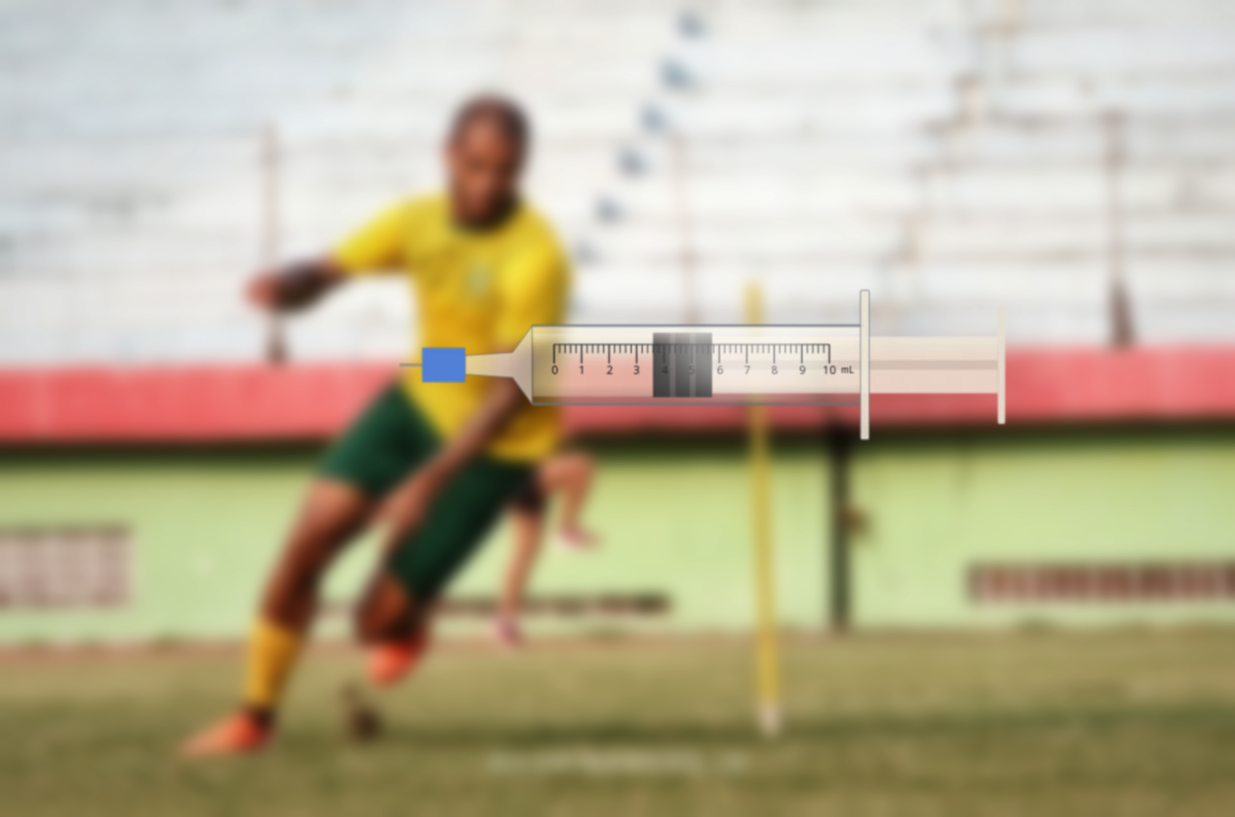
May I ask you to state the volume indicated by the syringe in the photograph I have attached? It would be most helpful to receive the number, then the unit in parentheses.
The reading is 3.6 (mL)
